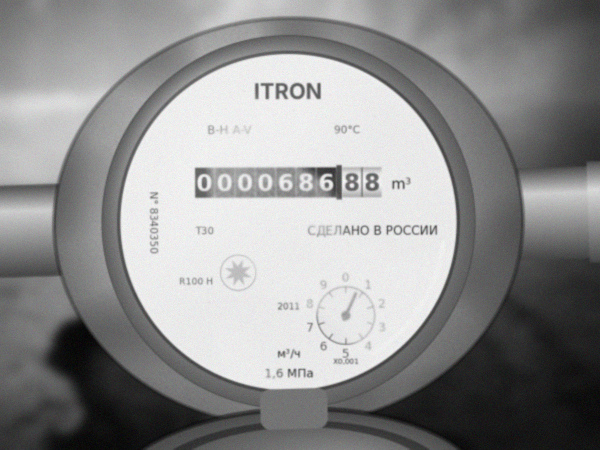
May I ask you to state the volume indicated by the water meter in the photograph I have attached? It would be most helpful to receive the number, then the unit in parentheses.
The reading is 686.880 (m³)
